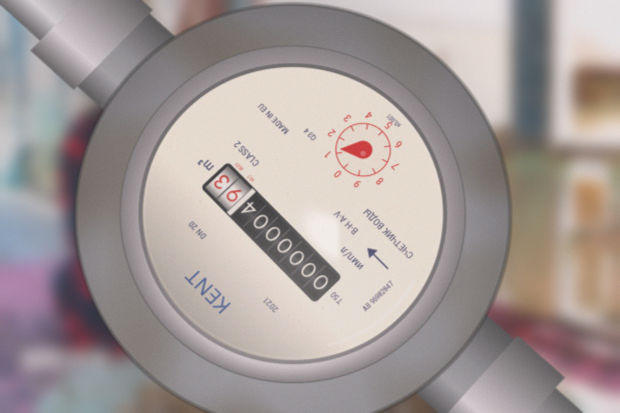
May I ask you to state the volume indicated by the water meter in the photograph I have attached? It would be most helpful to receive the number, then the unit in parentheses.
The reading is 4.931 (m³)
